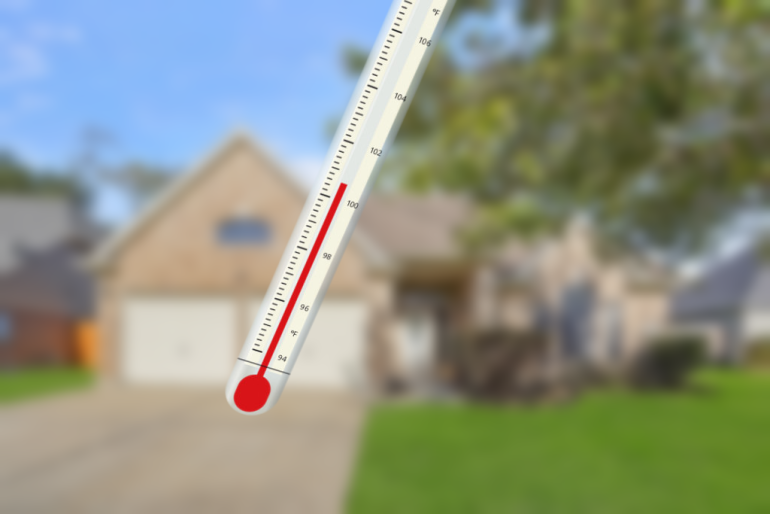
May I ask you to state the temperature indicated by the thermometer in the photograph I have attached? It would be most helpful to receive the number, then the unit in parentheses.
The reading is 100.6 (°F)
